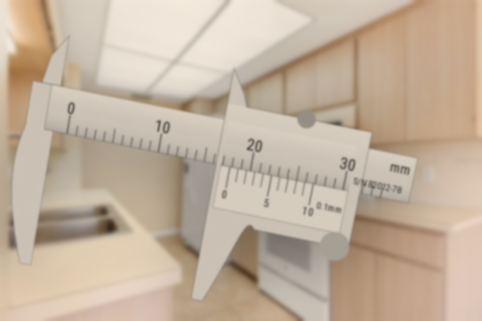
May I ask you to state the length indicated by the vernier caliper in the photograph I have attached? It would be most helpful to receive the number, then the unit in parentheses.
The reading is 17.8 (mm)
